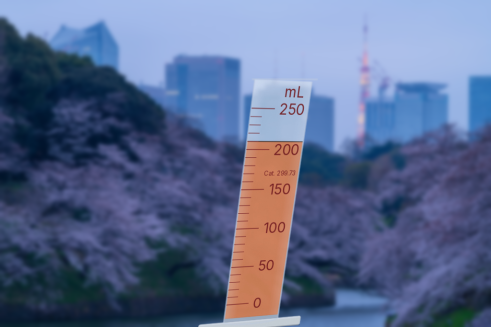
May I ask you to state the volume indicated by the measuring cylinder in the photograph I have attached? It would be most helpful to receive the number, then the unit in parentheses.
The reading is 210 (mL)
